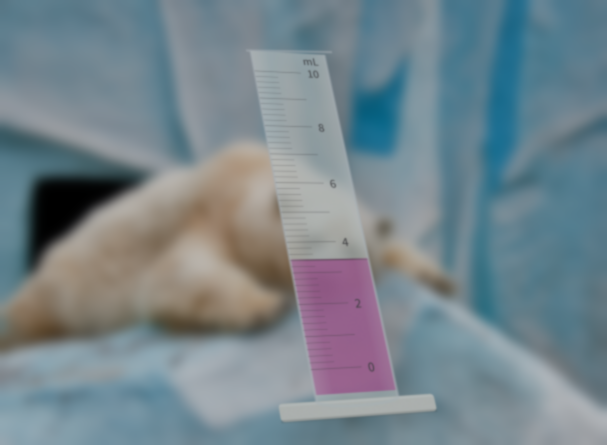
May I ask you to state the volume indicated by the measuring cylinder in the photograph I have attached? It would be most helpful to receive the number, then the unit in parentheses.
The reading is 3.4 (mL)
